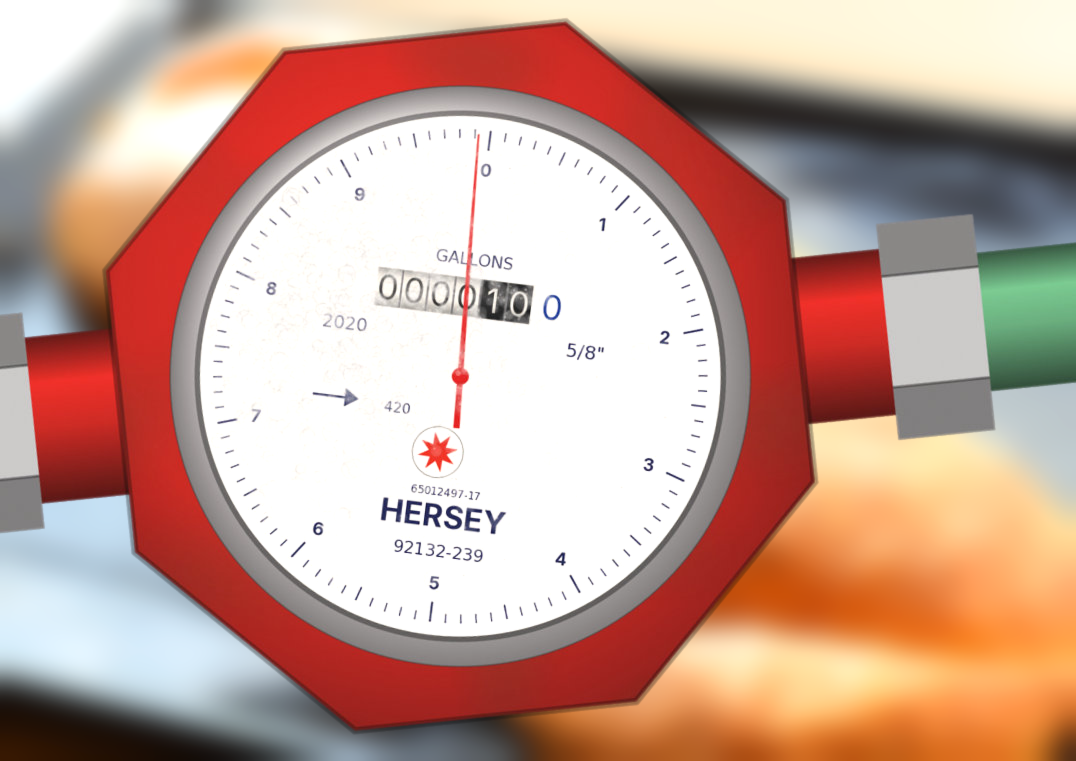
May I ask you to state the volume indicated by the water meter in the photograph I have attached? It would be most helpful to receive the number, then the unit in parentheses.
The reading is 99.9 (gal)
